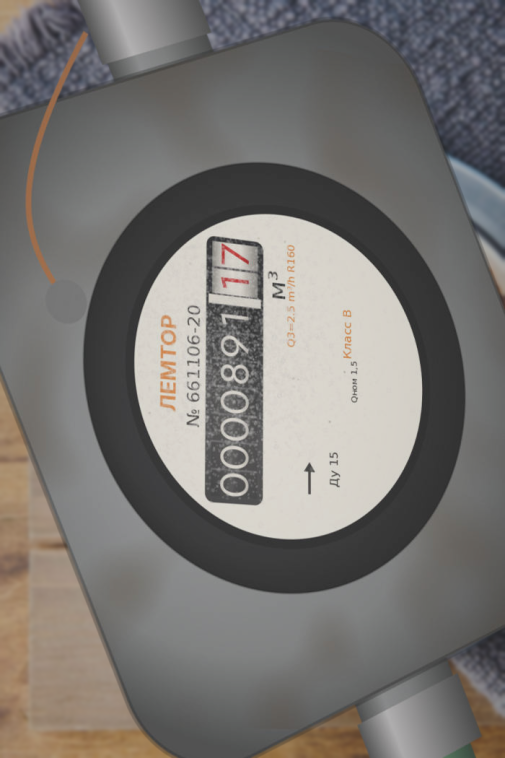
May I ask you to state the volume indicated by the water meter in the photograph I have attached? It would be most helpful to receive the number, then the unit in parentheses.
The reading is 891.17 (m³)
